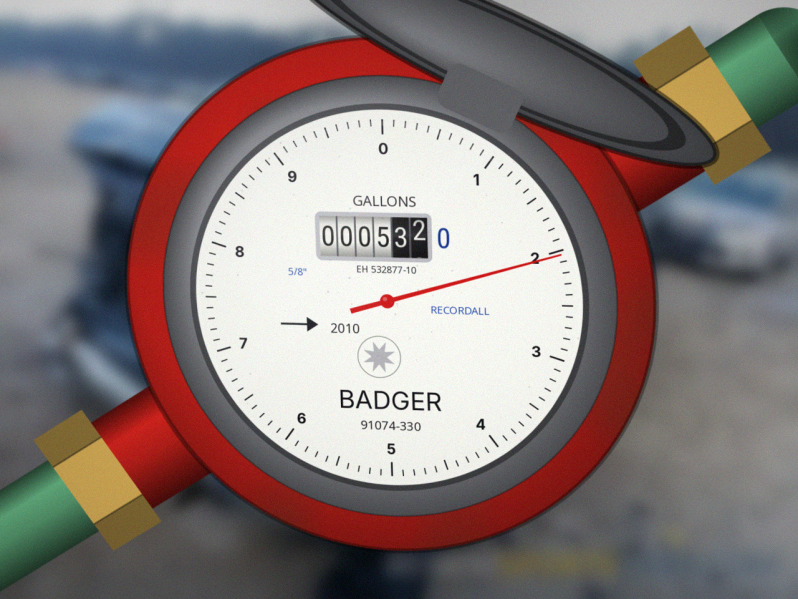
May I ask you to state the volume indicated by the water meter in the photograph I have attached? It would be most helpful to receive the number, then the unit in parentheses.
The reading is 5322.0 (gal)
